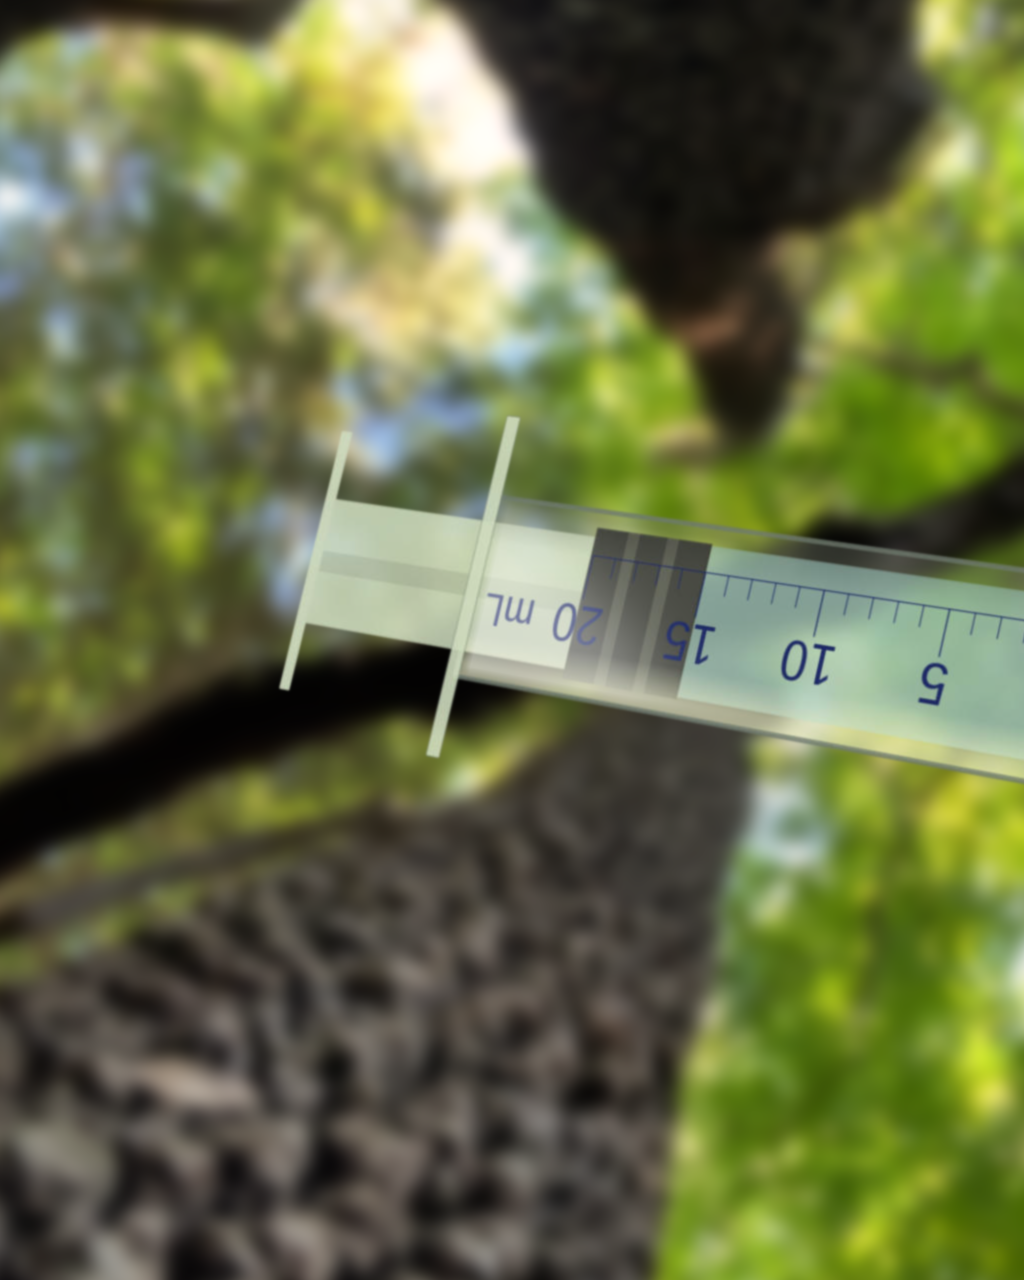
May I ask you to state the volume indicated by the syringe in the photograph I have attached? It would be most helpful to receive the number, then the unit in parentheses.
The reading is 15 (mL)
